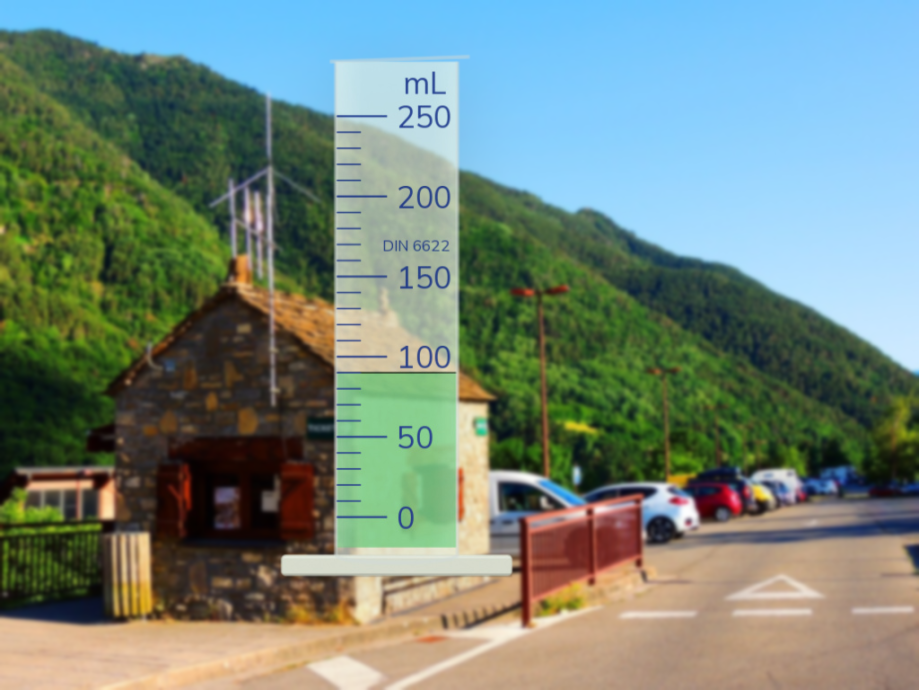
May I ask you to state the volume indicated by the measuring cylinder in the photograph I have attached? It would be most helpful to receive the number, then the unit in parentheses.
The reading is 90 (mL)
